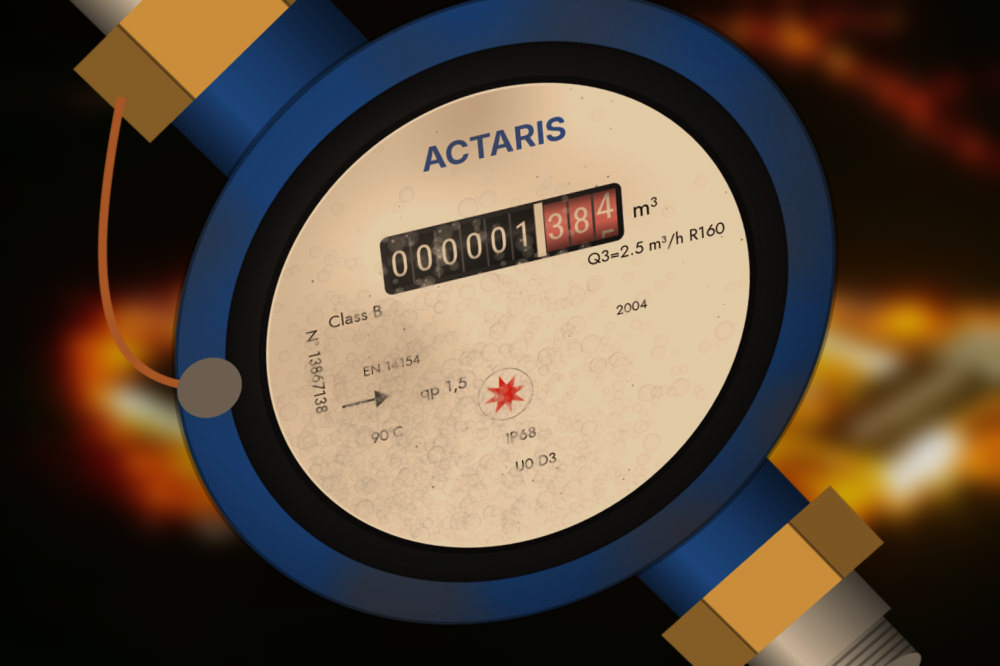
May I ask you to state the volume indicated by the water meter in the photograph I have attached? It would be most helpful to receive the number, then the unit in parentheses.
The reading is 1.384 (m³)
